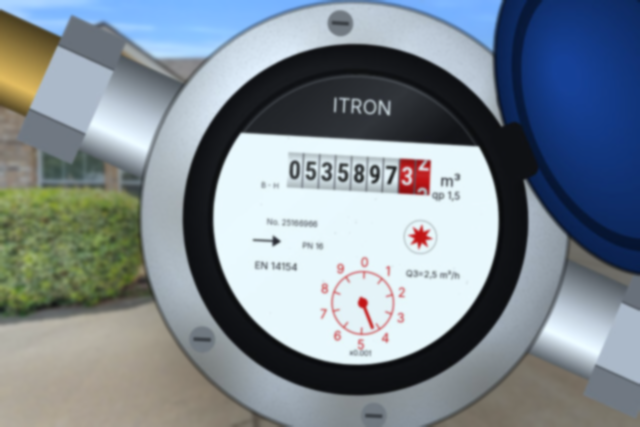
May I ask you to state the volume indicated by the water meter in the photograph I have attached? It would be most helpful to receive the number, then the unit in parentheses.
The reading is 535897.324 (m³)
